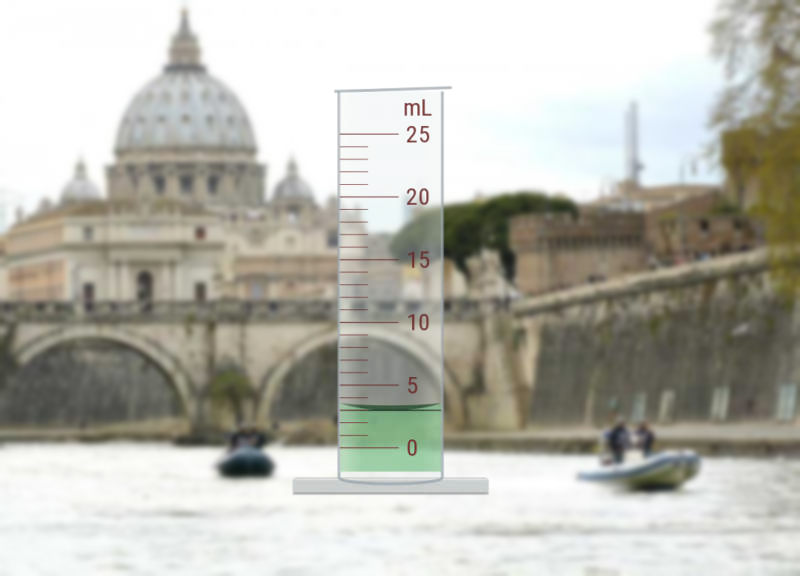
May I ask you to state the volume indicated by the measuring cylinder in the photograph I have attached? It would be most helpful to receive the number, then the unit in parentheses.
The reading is 3 (mL)
